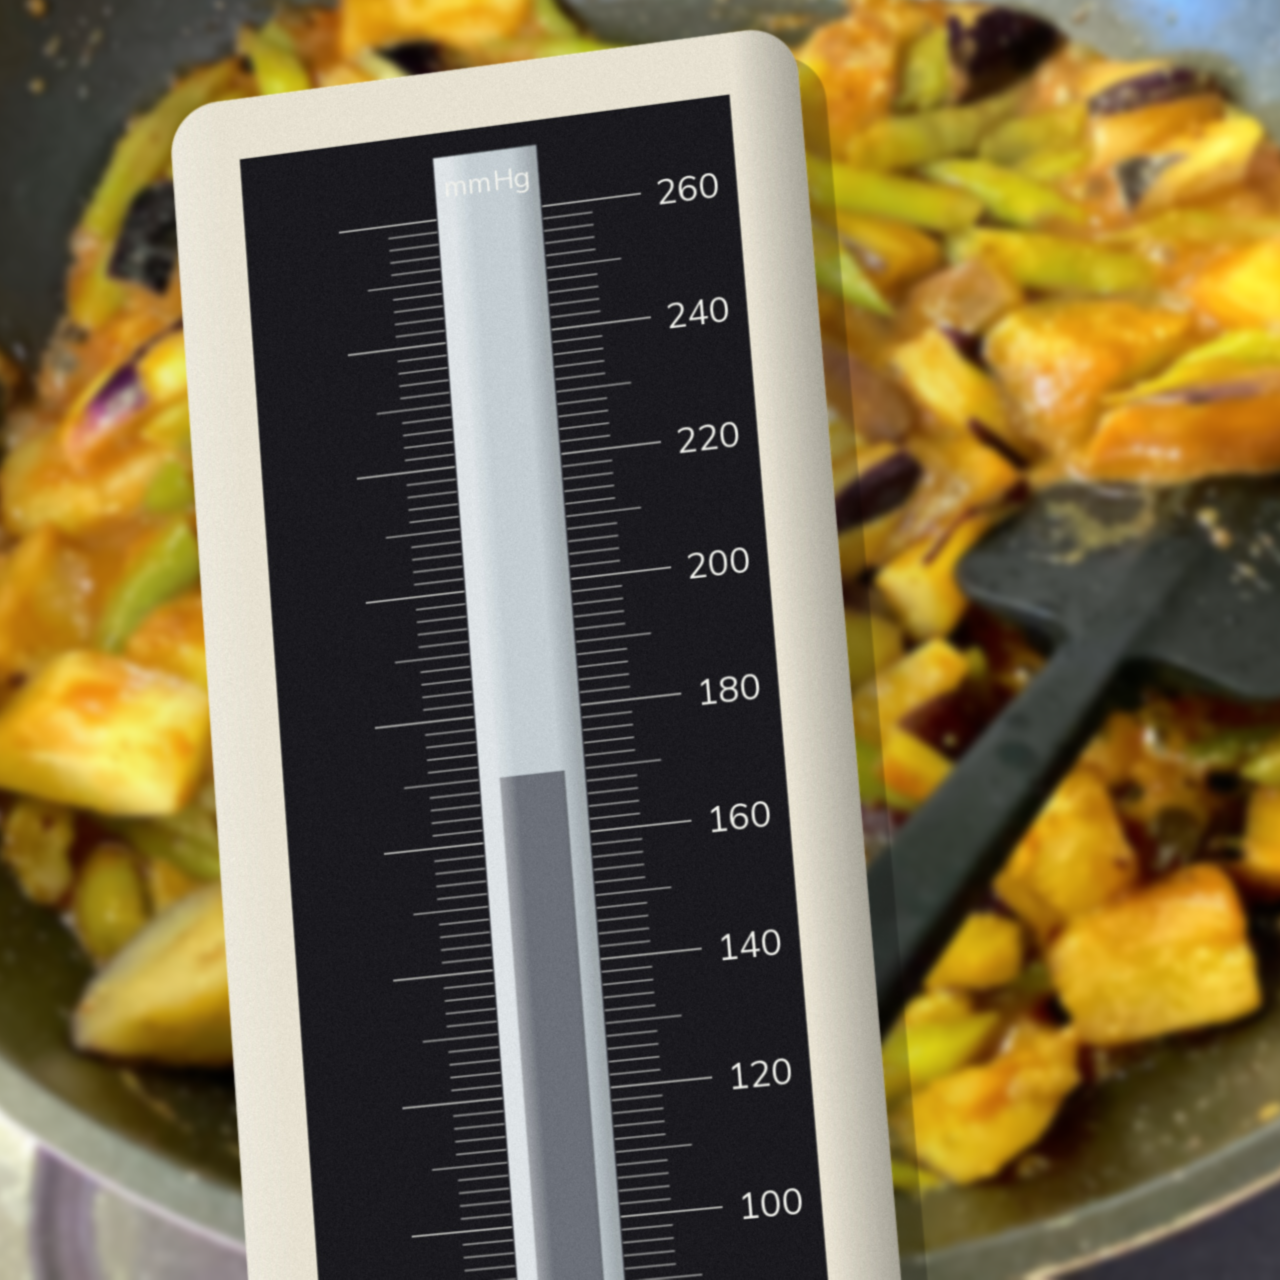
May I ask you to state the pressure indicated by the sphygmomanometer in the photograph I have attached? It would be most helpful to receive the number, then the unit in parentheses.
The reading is 170 (mmHg)
